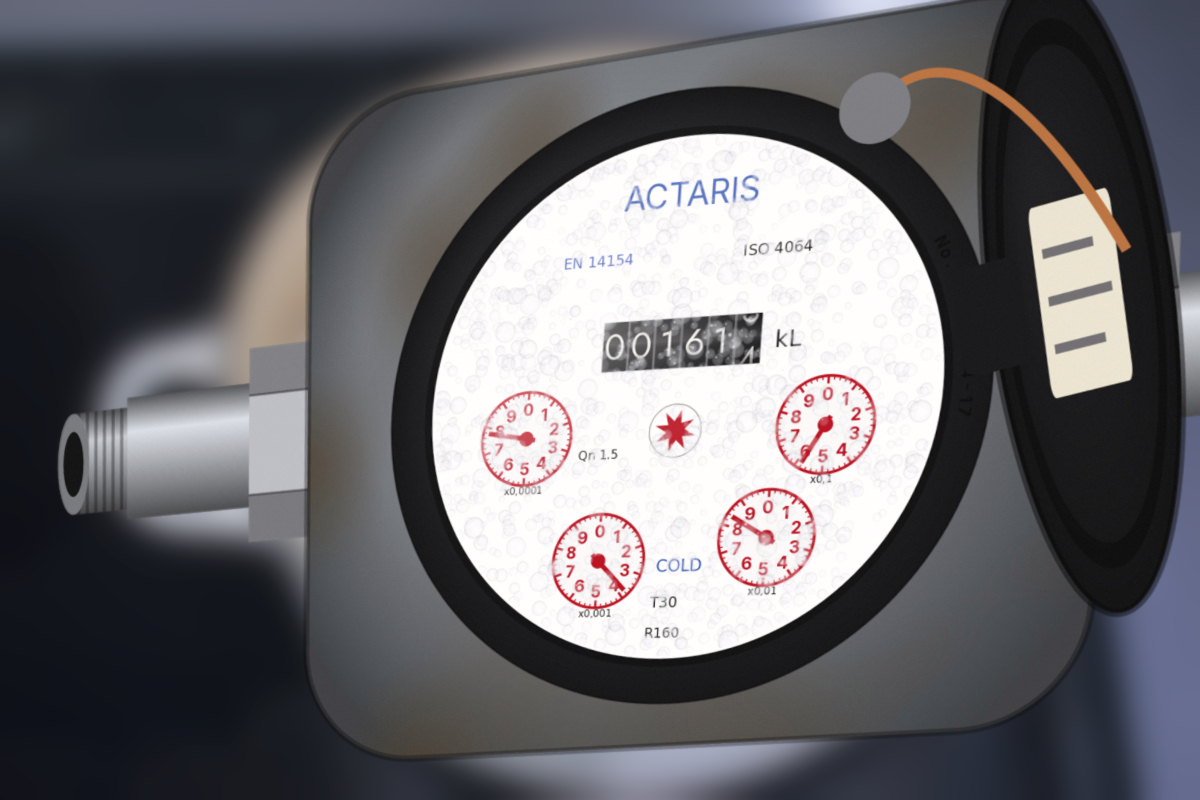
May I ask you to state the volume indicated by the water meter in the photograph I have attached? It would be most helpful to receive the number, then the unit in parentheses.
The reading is 1613.5837 (kL)
